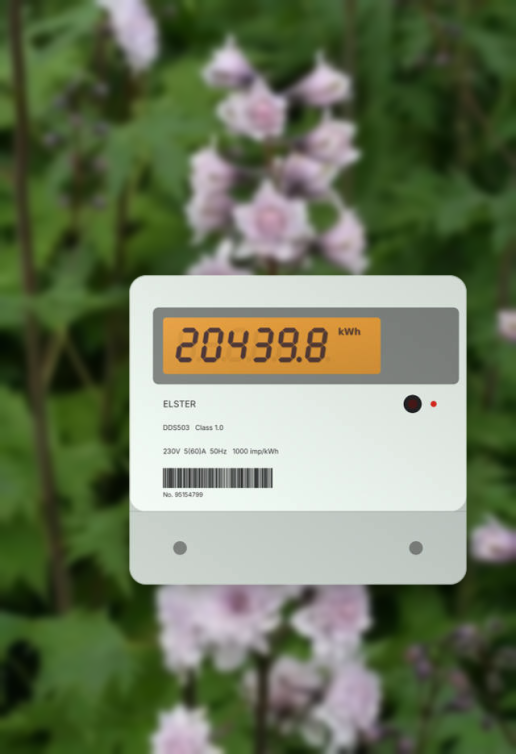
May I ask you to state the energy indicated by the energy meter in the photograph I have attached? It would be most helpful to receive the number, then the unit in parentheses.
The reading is 20439.8 (kWh)
